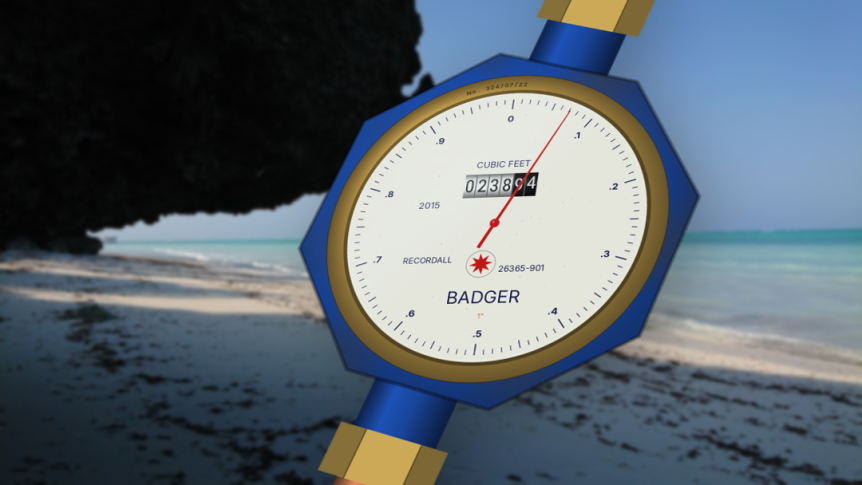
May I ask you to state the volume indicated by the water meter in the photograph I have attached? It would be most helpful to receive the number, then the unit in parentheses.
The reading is 23894.07 (ft³)
